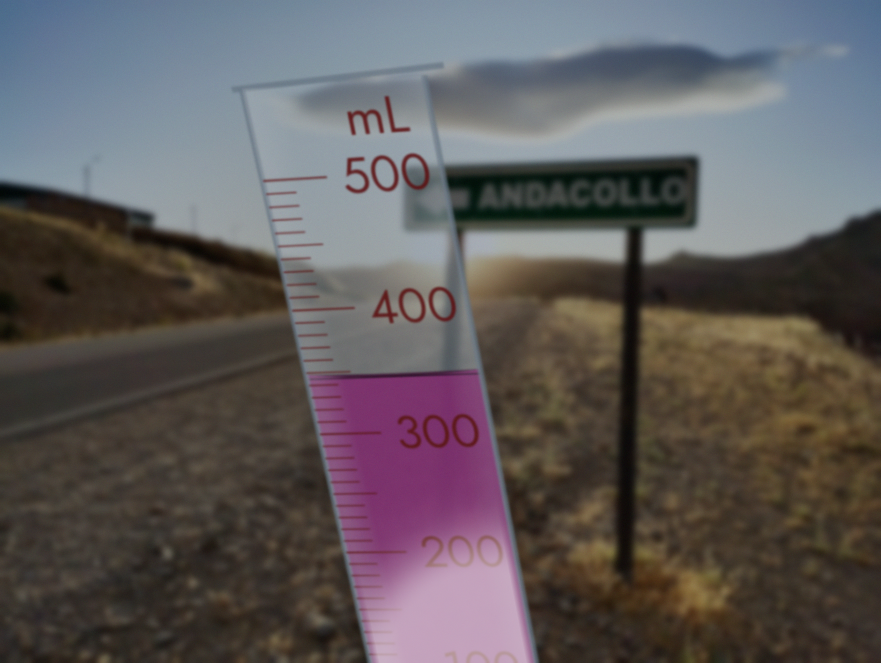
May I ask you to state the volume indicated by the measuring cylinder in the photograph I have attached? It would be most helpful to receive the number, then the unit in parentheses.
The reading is 345 (mL)
